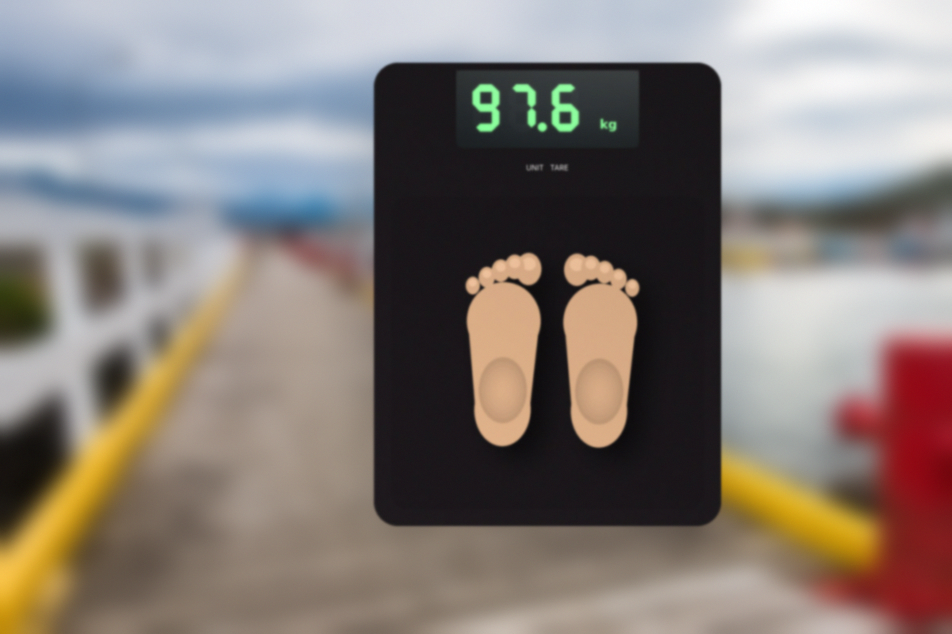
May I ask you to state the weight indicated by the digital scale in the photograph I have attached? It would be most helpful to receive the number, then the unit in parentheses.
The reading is 97.6 (kg)
